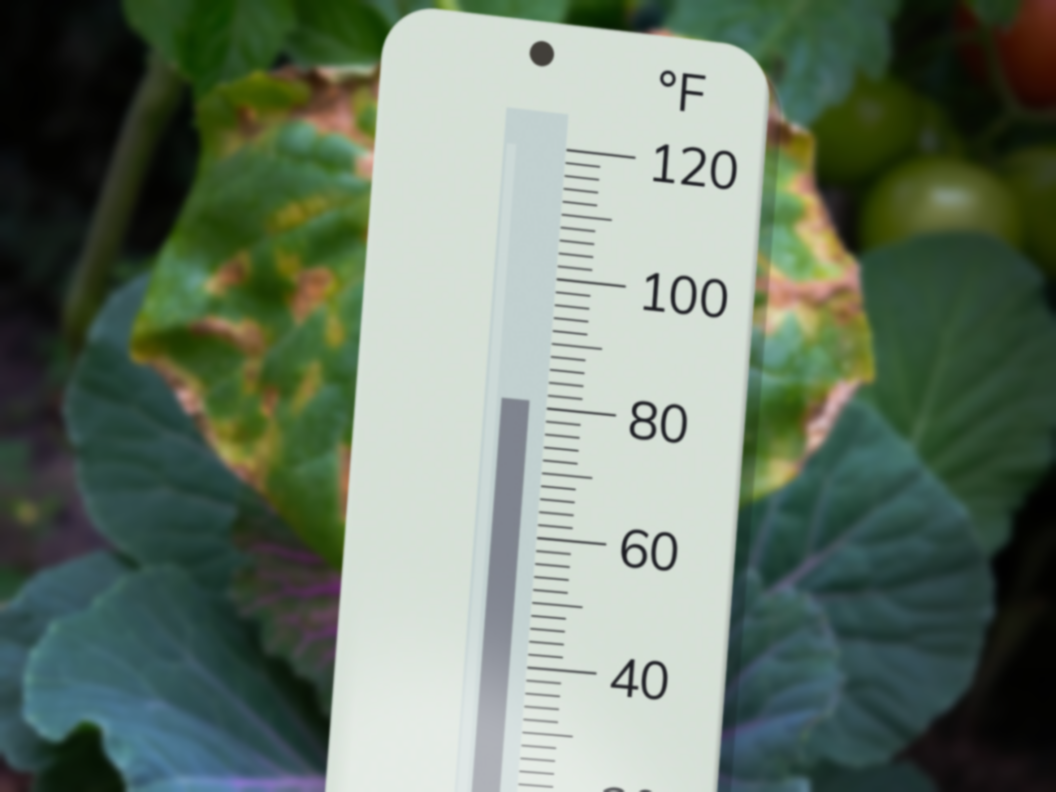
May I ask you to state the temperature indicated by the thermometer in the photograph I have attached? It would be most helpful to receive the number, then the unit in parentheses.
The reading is 81 (°F)
